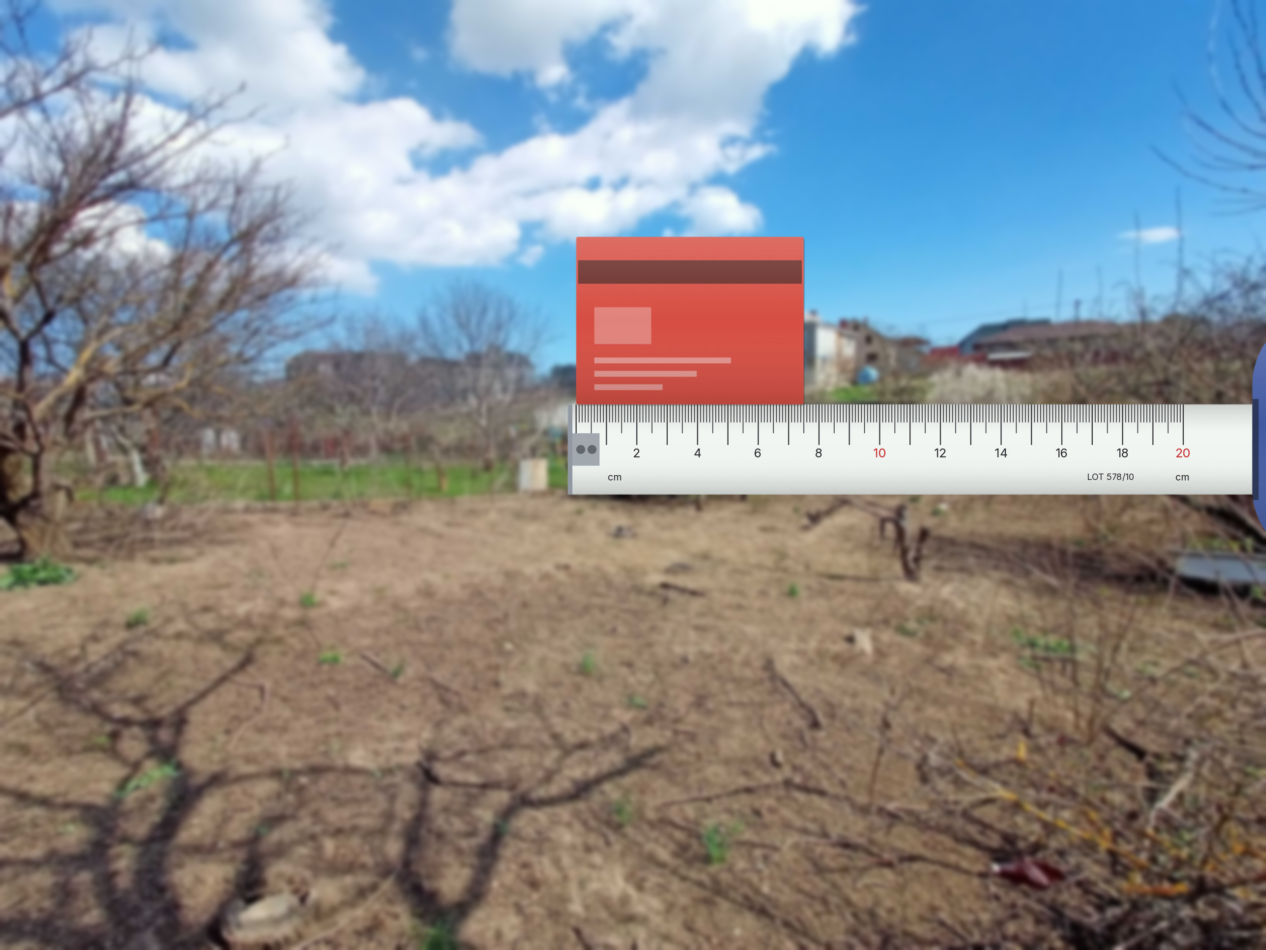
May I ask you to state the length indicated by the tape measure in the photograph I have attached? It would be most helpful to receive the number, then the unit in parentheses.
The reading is 7.5 (cm)
